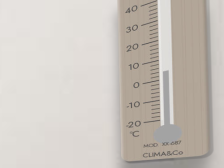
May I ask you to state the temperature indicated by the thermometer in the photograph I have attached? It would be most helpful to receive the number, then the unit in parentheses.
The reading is 4 (°C)
